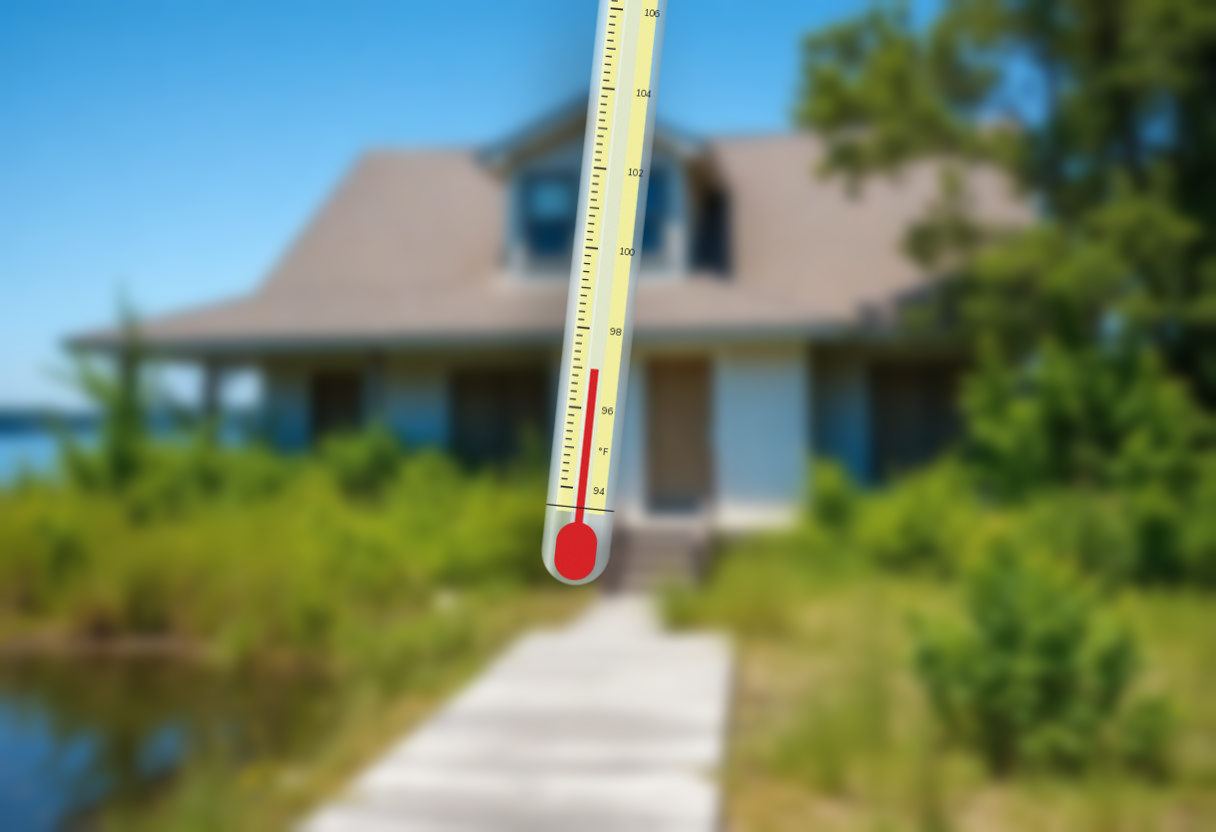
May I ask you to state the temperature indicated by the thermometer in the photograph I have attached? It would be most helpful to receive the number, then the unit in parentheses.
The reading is 97 (°F)
